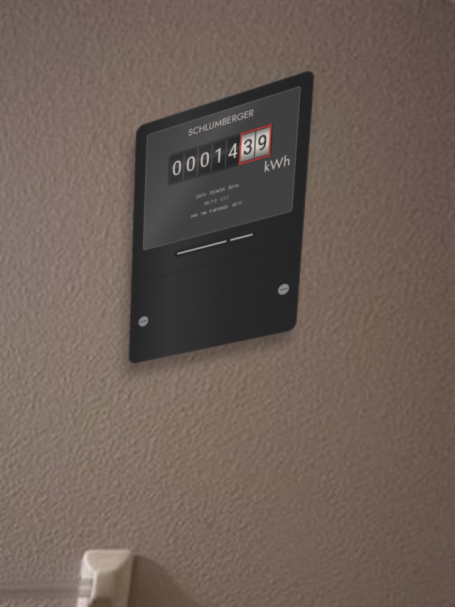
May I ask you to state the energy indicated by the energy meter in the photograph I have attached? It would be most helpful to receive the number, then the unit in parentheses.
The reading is 14.39 (kWh)
